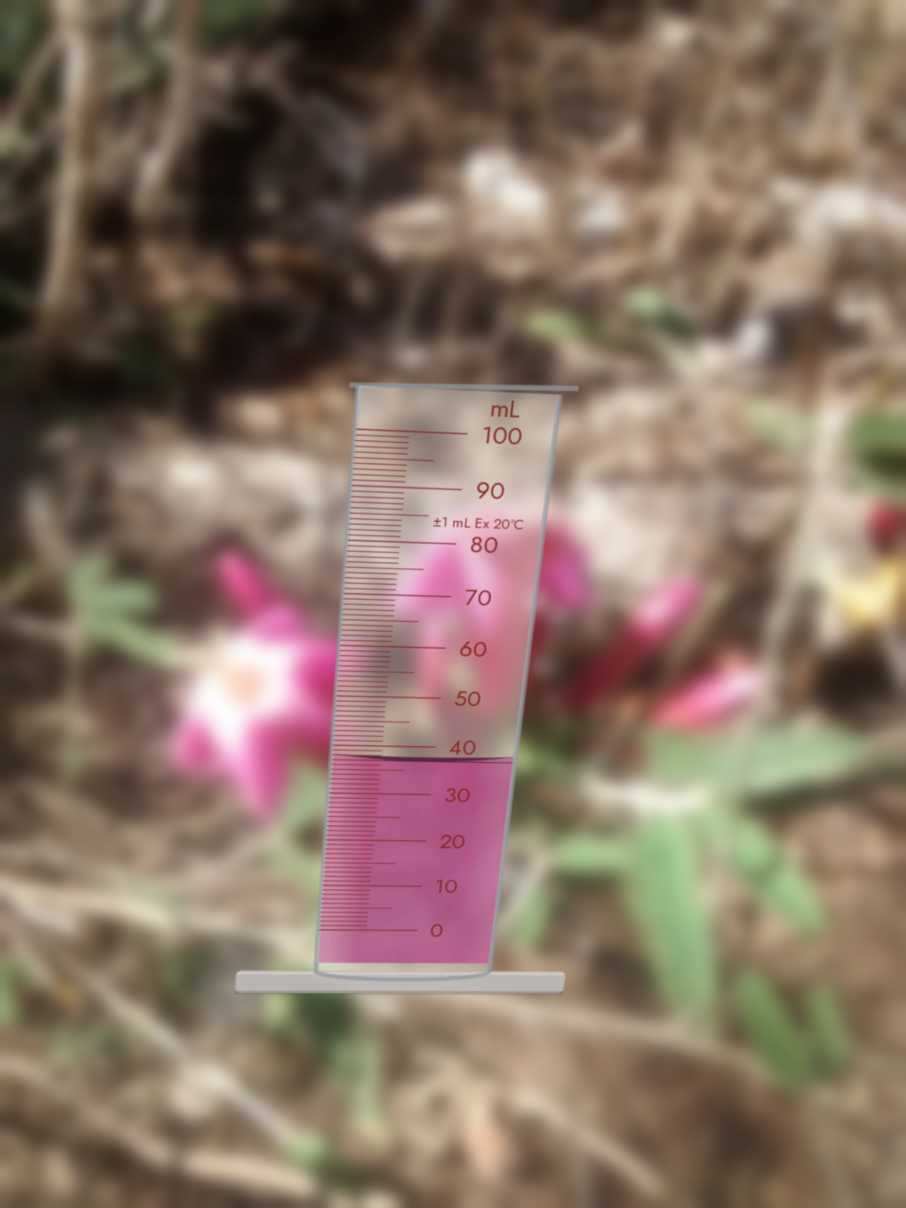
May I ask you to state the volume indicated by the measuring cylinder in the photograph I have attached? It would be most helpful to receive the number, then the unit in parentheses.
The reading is 37 (mL)
